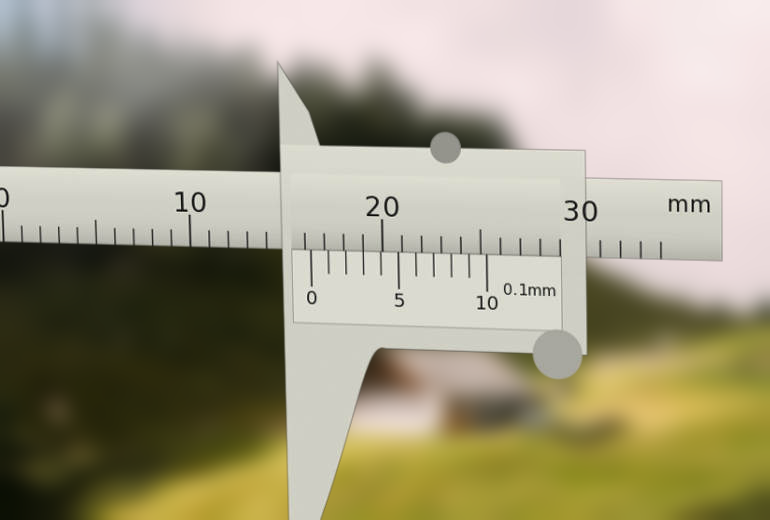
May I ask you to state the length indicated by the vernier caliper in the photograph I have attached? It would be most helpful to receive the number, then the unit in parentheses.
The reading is 16.3 (mm)
